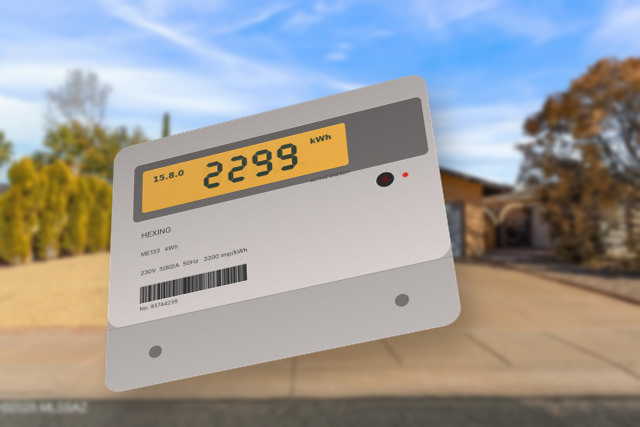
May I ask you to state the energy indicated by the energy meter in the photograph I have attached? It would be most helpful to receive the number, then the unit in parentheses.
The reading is 2299 (kWh)
